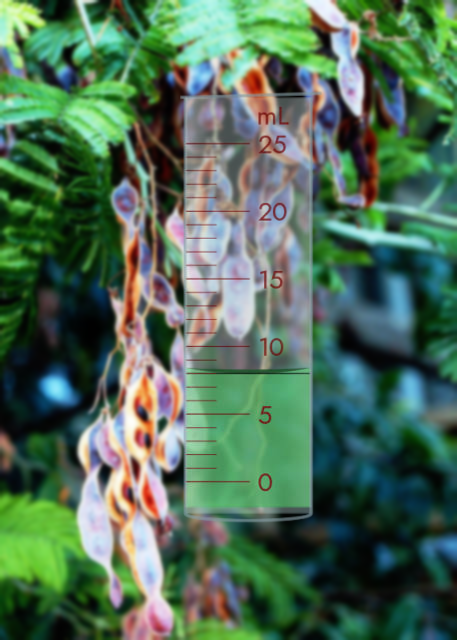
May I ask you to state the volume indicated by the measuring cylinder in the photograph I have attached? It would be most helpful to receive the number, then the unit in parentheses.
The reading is 8 (mL)
